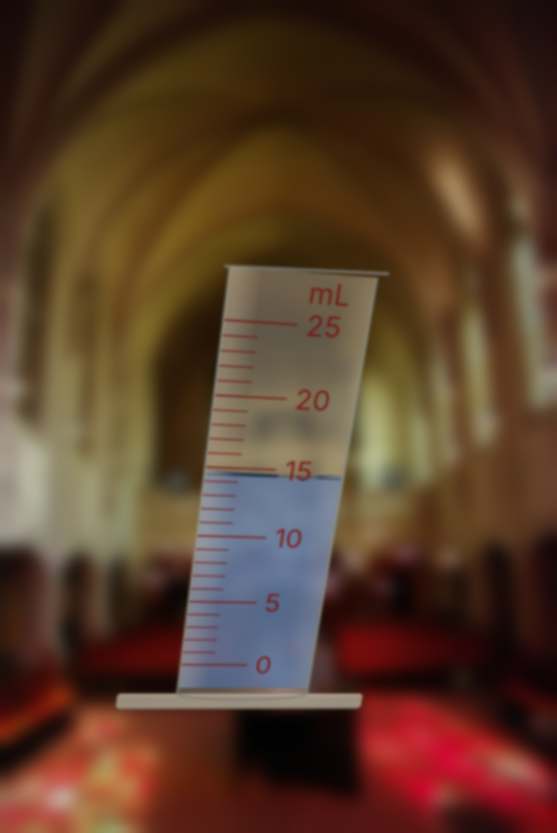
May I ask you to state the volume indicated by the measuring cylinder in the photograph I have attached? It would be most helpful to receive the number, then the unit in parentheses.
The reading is 14.5 (mL)
